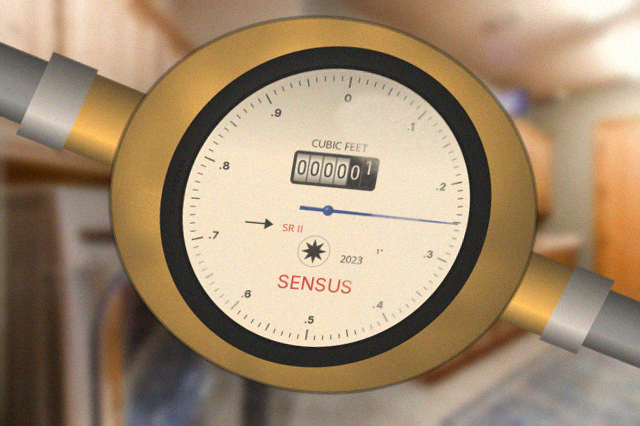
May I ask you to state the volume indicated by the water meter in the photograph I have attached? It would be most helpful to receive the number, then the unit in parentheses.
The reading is 1.25 (ft³)
